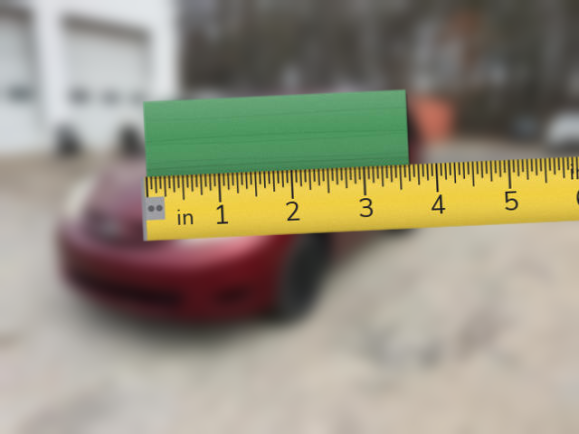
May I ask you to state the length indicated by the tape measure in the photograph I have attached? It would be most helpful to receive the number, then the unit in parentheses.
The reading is 3.625 (in)
